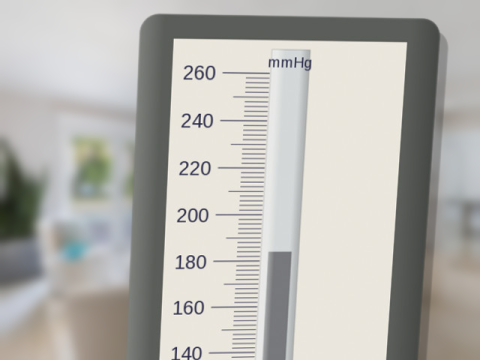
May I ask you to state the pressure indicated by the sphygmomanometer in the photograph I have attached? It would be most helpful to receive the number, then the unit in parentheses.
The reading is 184 (mmHg)
